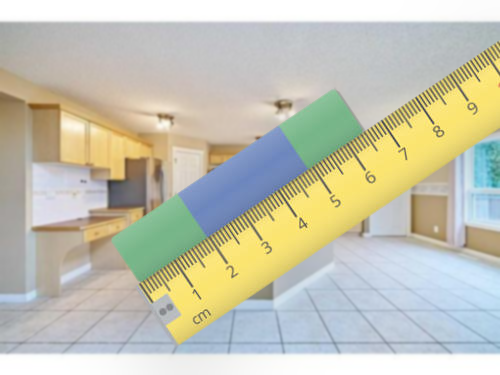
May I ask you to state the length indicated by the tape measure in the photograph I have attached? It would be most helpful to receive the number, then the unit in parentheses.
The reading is 6.5 (cm)
